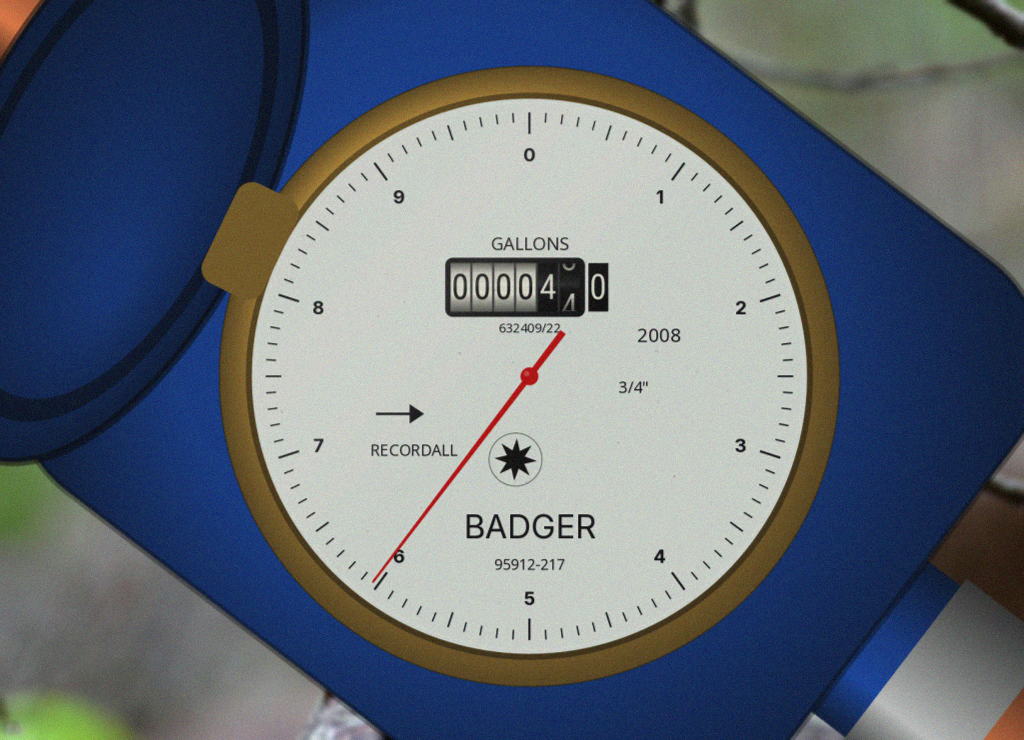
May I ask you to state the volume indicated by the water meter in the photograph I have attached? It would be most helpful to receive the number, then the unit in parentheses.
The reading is 436.0 (gal)
